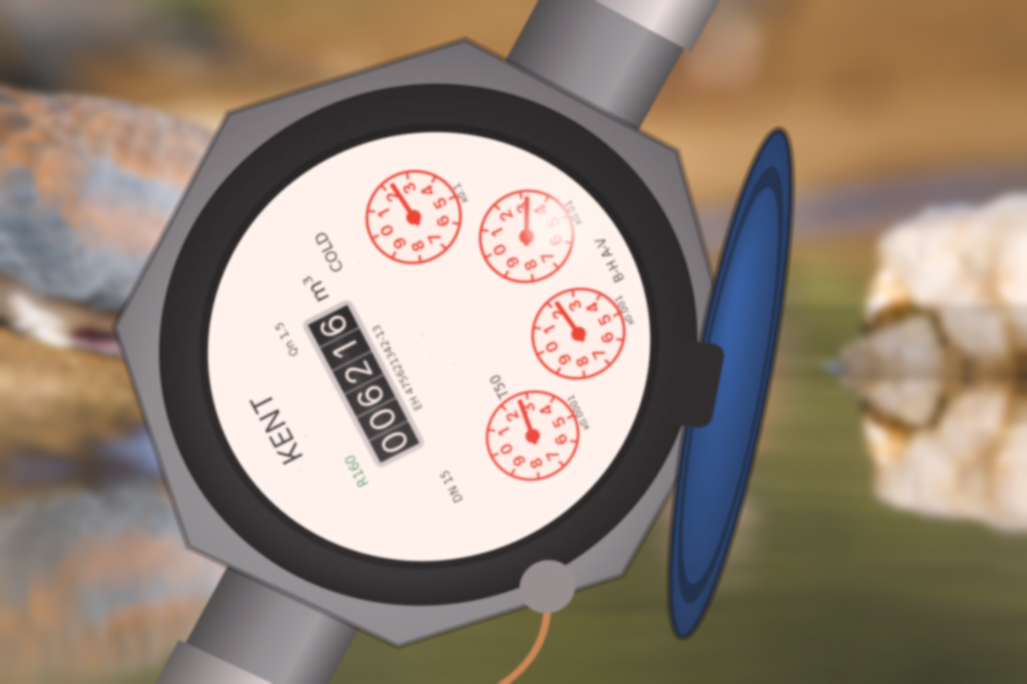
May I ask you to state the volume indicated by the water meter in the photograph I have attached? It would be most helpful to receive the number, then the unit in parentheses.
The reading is 6216.2322 (m³)
